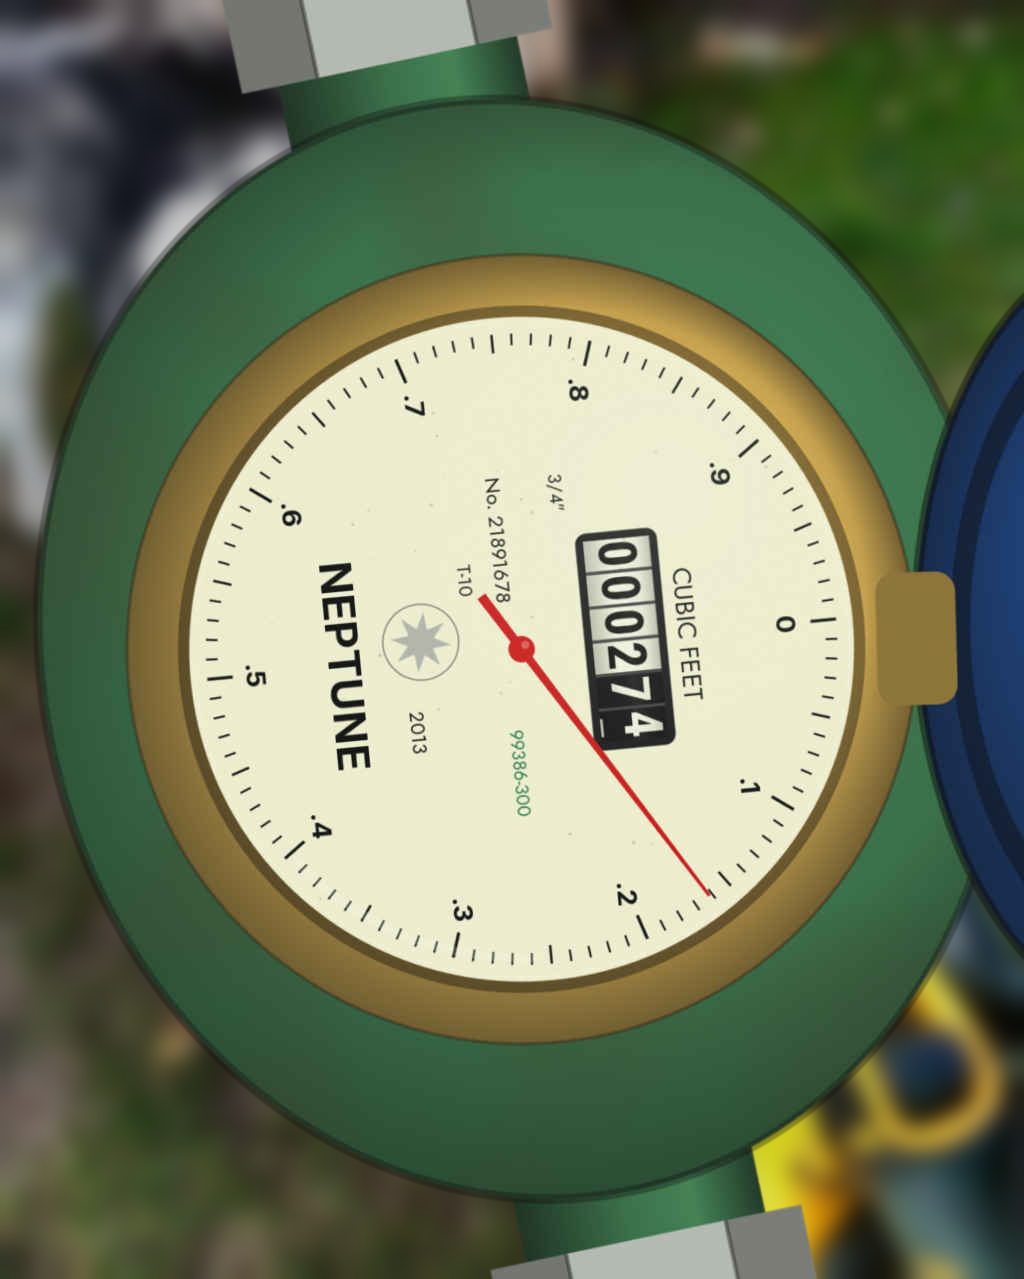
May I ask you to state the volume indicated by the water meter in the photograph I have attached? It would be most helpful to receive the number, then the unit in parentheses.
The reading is 274.16 (ft³)
